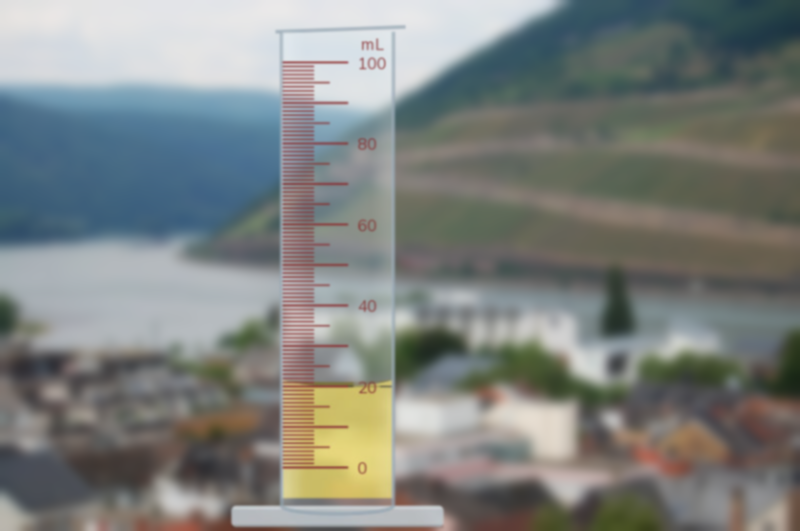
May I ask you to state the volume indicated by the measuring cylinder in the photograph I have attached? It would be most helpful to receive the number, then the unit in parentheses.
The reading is 20 (mL)
